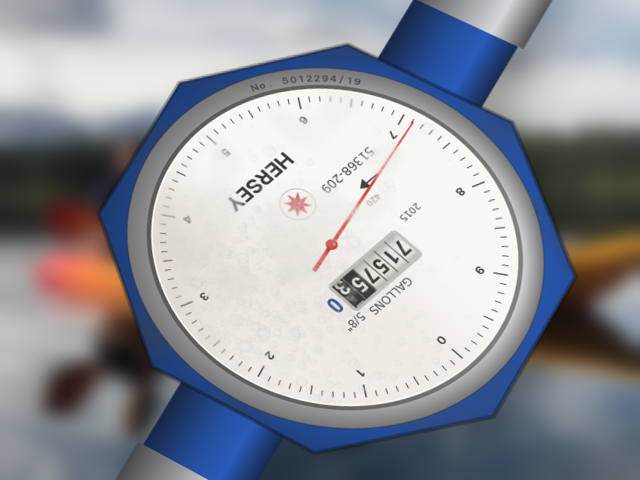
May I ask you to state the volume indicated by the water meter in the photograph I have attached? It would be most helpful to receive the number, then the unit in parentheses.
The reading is 7157527.1 (gal)
